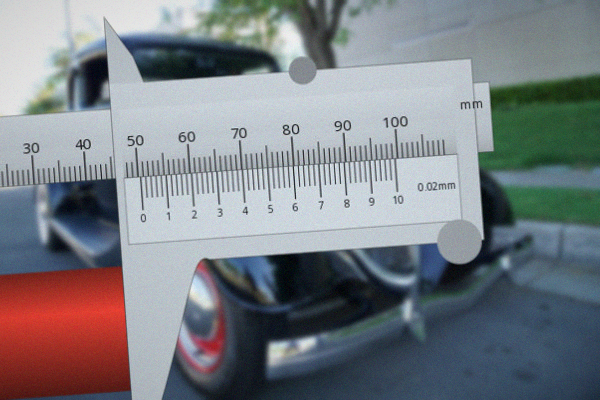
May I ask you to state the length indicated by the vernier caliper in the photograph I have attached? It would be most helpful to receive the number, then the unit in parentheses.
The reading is 50.5 (mm)
